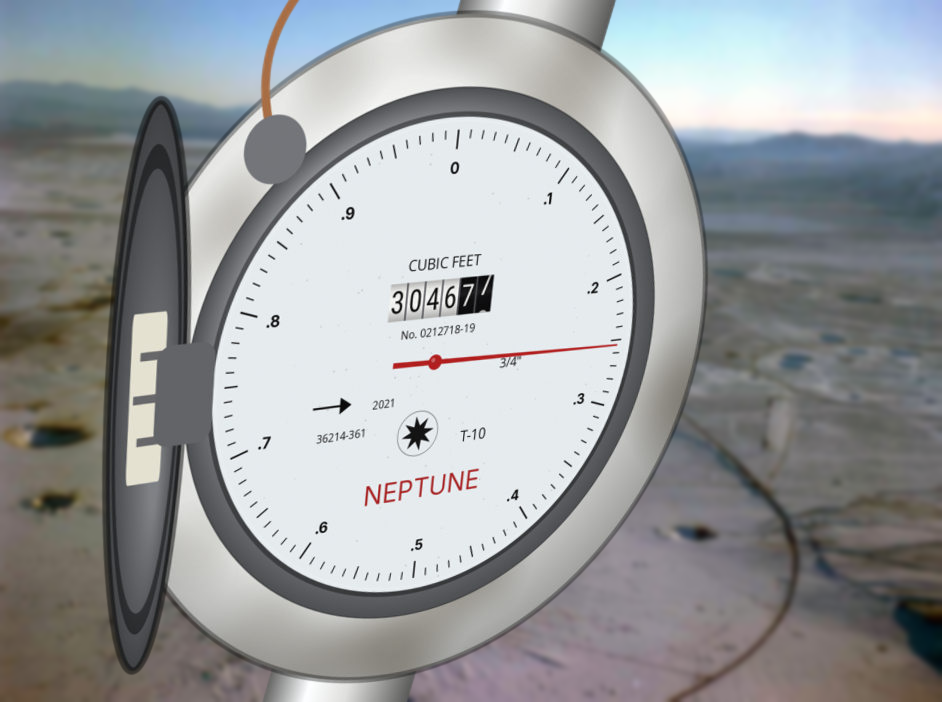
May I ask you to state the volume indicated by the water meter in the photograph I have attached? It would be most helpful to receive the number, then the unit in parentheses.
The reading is 304677.25 (ft³)
